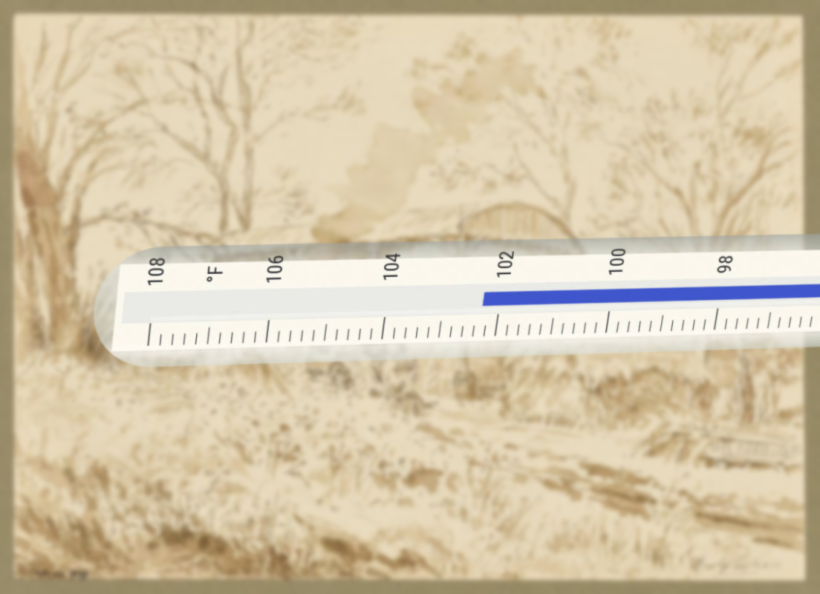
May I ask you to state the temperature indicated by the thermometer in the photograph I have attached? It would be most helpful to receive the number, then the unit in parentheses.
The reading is 102.3 (°F)
